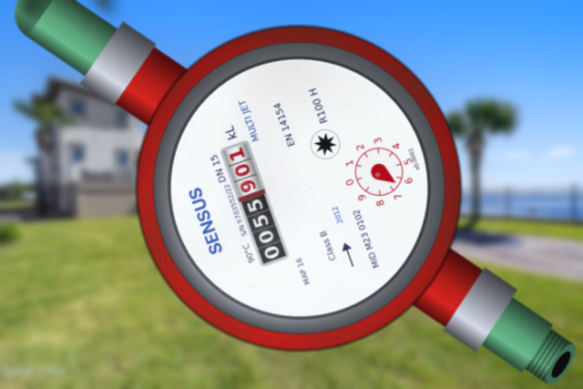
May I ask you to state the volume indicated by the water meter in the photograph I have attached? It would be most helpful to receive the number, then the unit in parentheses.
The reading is 55.9016 (kL)
